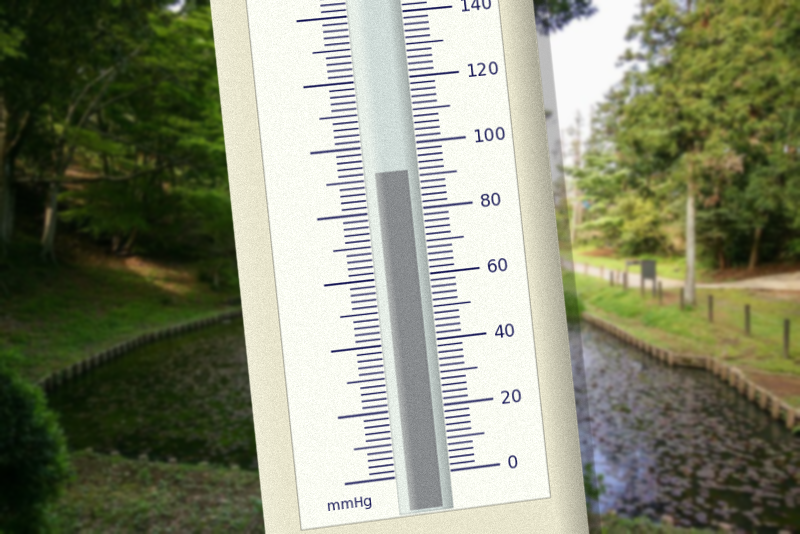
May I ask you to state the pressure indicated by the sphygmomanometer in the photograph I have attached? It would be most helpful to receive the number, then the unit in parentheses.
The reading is 92 (mmHg)
